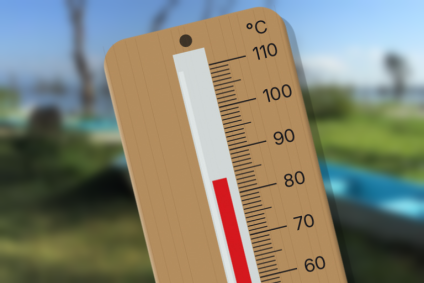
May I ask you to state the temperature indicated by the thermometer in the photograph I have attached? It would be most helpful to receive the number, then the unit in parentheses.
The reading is 84 (°C)
